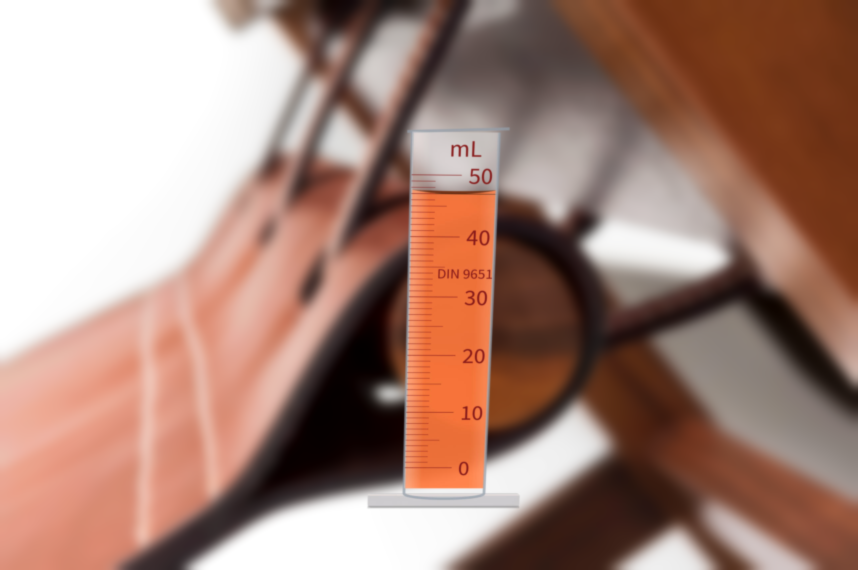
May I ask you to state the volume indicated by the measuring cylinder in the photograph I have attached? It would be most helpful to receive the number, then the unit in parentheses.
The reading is 47 (mL)
